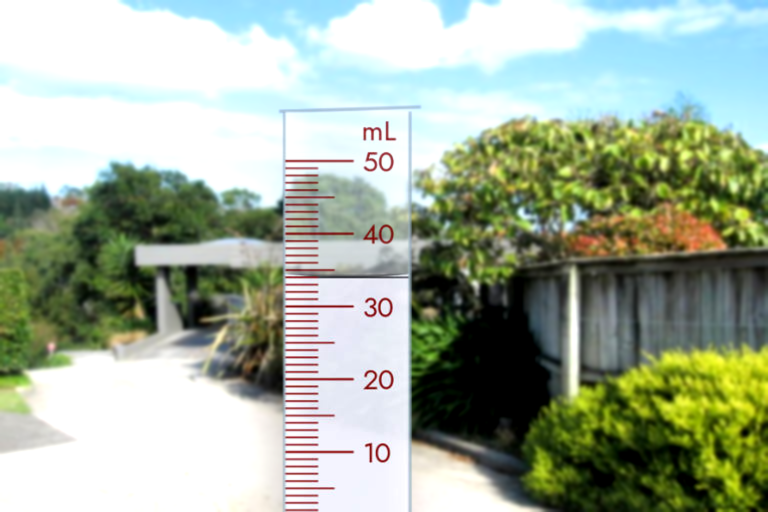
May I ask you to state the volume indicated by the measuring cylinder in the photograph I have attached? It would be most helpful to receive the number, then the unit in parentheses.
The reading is 34 (mL)
